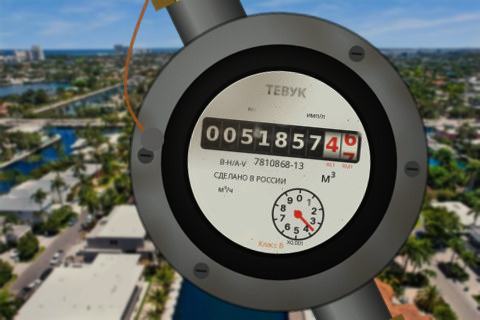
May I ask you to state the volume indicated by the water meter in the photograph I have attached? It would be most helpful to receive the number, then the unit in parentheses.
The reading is 51857.463 (m³)
